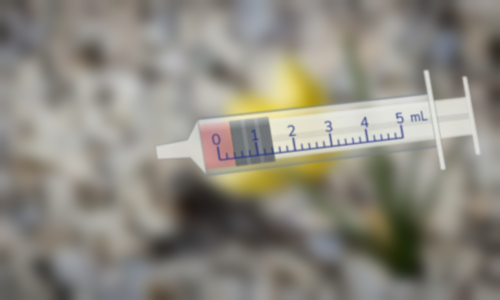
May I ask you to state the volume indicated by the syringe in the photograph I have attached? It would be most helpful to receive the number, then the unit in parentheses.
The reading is 0.4 (mL)
